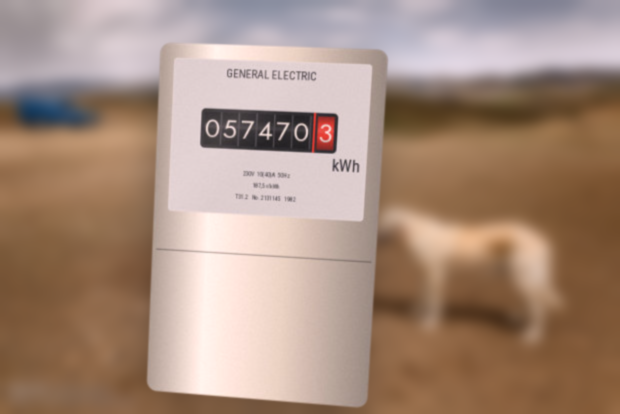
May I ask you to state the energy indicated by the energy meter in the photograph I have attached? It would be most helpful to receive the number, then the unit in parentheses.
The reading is 57470.3 (kWh)
